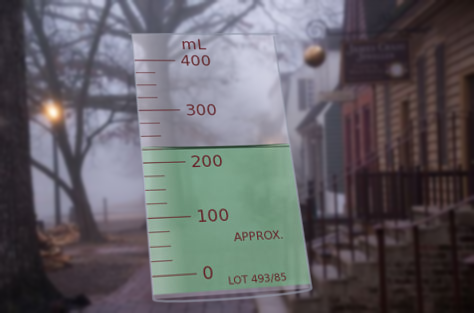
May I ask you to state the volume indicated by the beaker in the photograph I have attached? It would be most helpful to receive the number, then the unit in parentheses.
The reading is 225 (mL)
